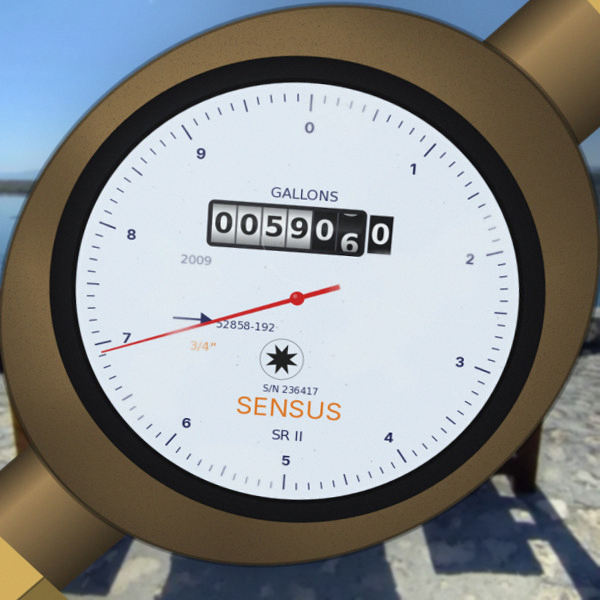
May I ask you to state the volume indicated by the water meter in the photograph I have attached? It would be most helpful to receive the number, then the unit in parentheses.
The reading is 59056.9 (gal)
